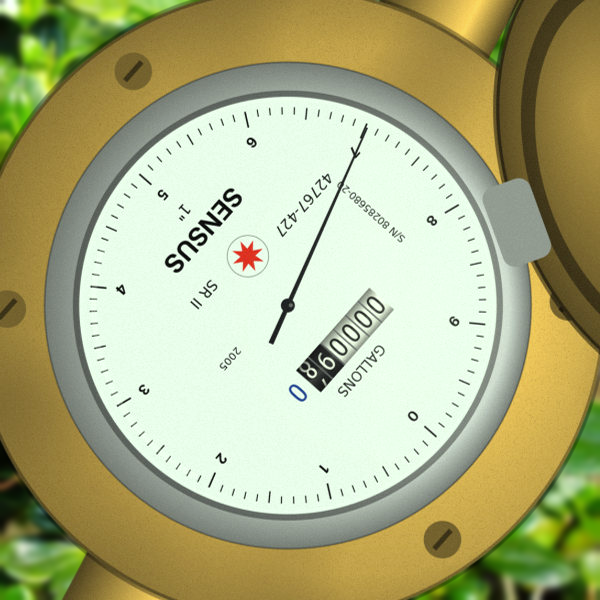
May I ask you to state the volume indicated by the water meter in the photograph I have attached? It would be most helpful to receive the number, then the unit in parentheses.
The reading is 977.0 (gal)
